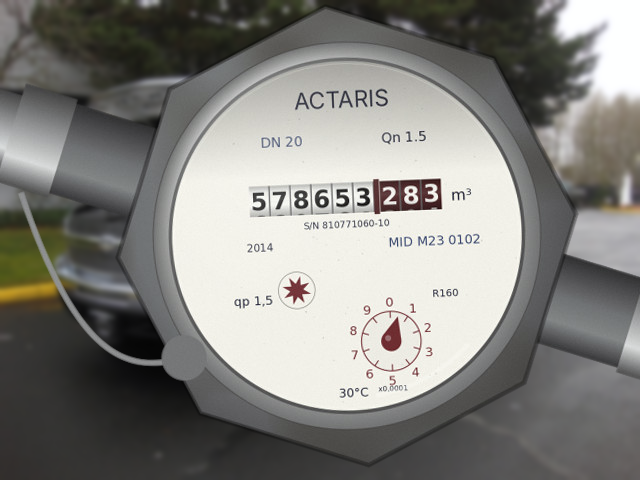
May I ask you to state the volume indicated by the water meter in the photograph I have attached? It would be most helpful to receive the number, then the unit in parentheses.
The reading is 578653.2830 (m³)
